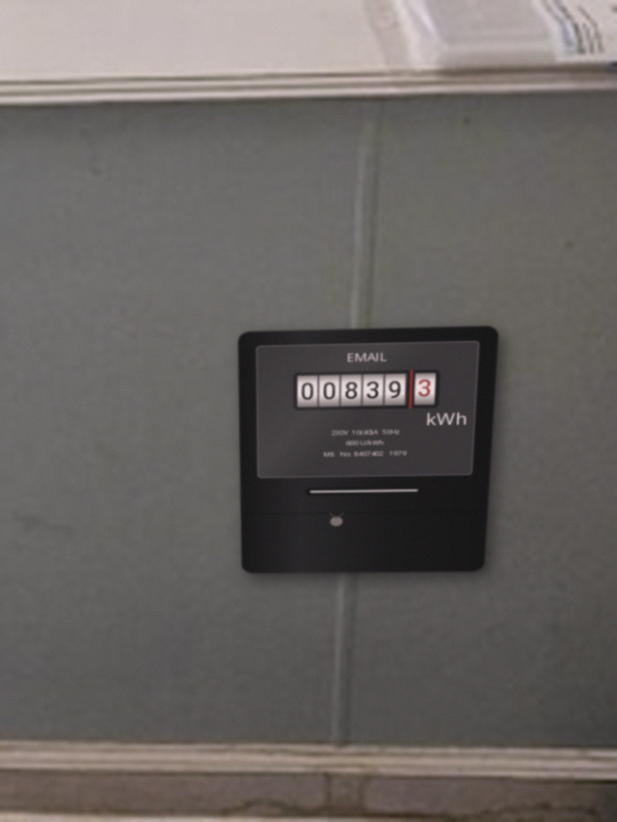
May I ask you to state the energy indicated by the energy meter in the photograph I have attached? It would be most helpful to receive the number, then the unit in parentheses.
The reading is 839.3 (kWh)
